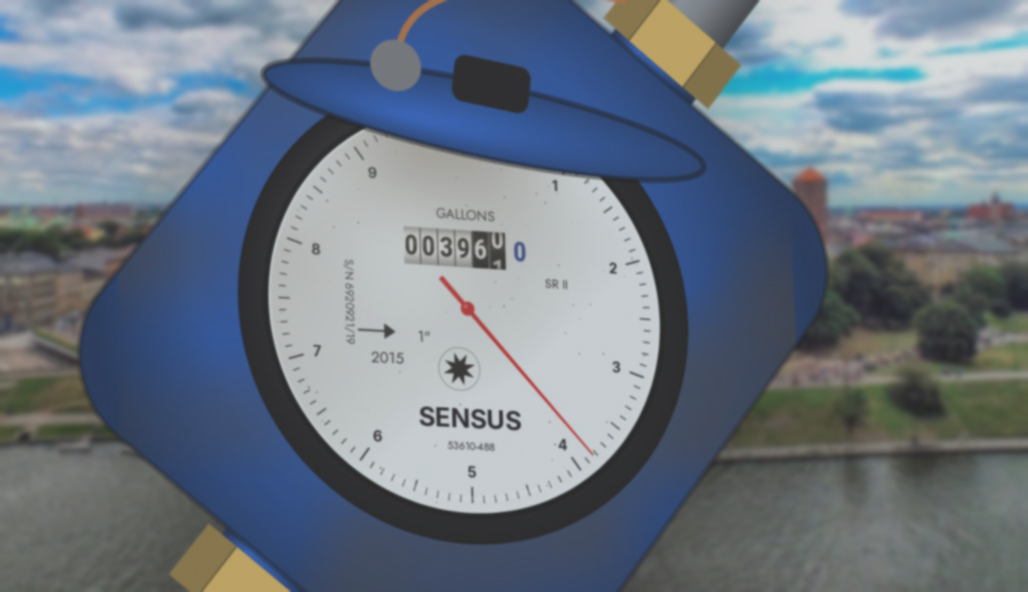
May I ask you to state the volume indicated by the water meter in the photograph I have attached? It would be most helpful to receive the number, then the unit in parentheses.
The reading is 39603.8 (gal)
